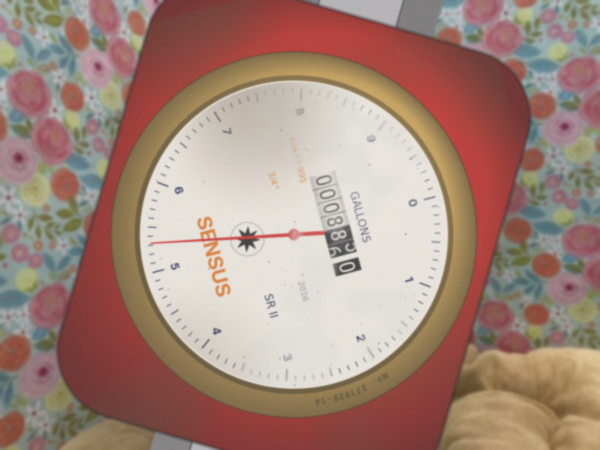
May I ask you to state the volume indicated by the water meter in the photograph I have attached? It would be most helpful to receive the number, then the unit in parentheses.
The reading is 8855.3 (gal)
